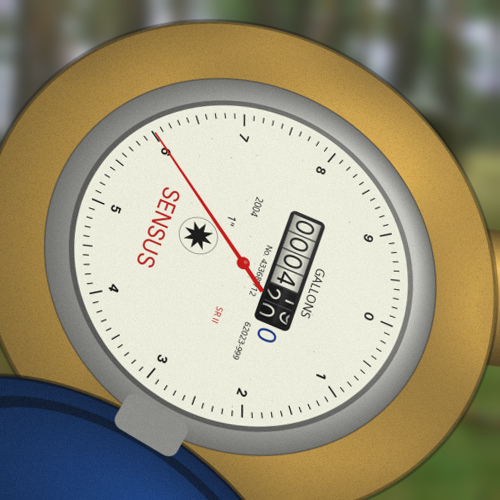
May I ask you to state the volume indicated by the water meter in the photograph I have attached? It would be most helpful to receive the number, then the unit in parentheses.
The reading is 4196.0 (gal)
